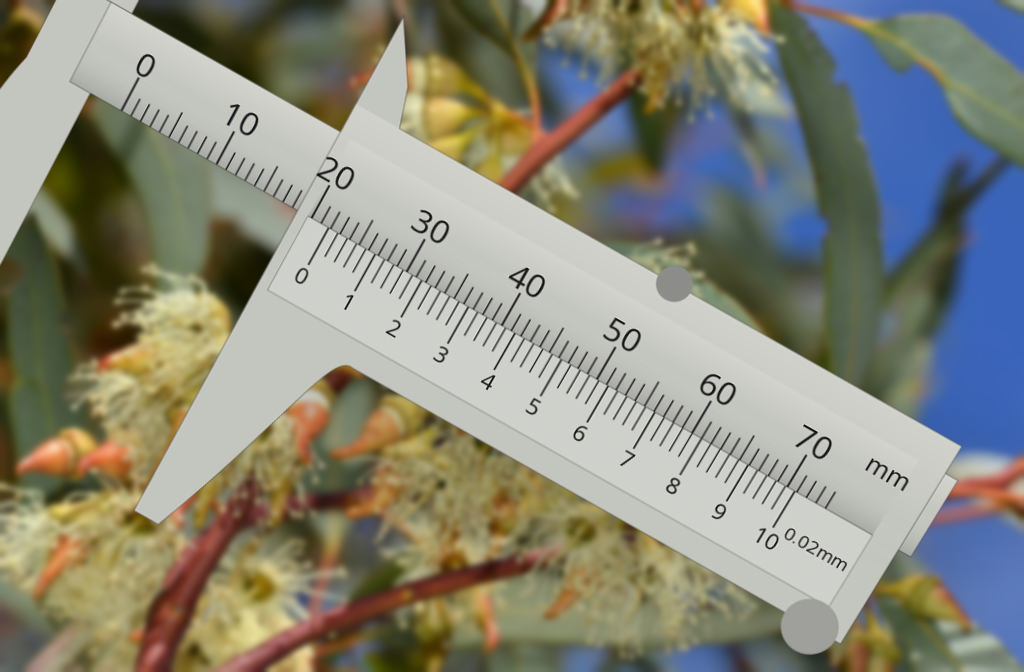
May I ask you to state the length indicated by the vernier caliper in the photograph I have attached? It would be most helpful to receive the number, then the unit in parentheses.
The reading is 21.8 (mm)
